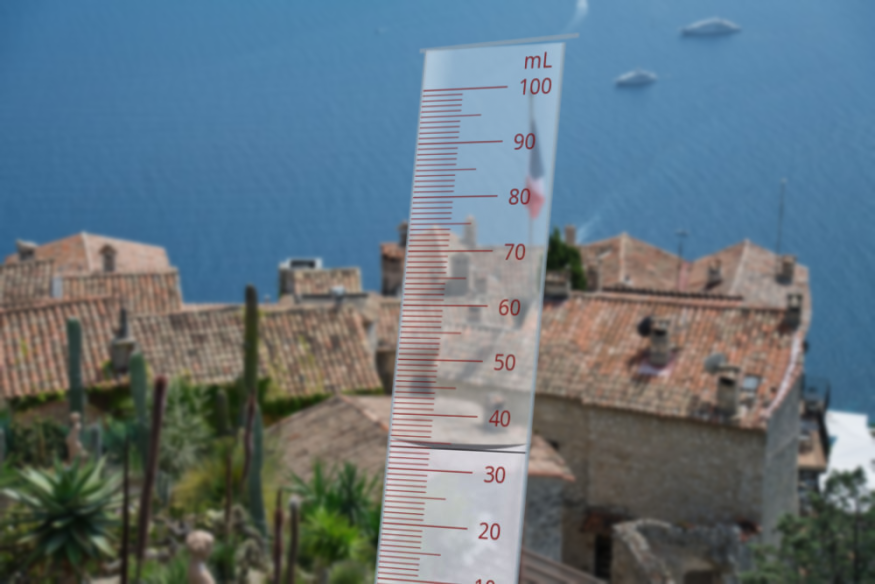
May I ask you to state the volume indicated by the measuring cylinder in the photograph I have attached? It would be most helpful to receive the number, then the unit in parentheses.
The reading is 34 (mL)
